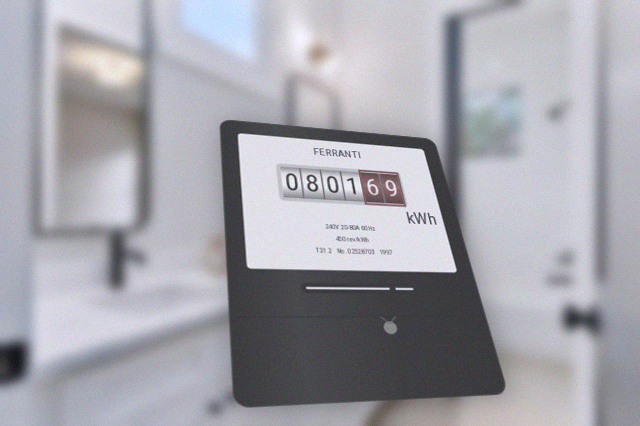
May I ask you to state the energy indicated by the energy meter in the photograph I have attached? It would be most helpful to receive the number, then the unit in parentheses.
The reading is 801.69 (kWh)
